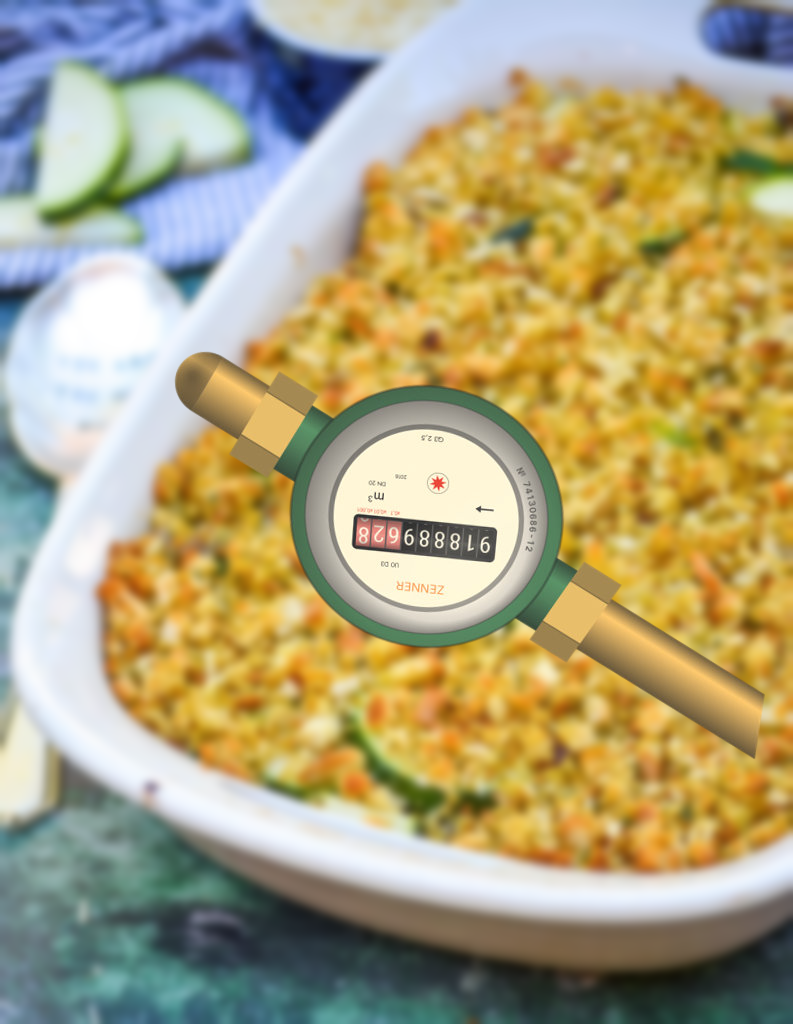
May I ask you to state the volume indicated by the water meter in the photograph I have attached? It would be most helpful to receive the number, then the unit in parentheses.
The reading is 918889.628 (m³)
